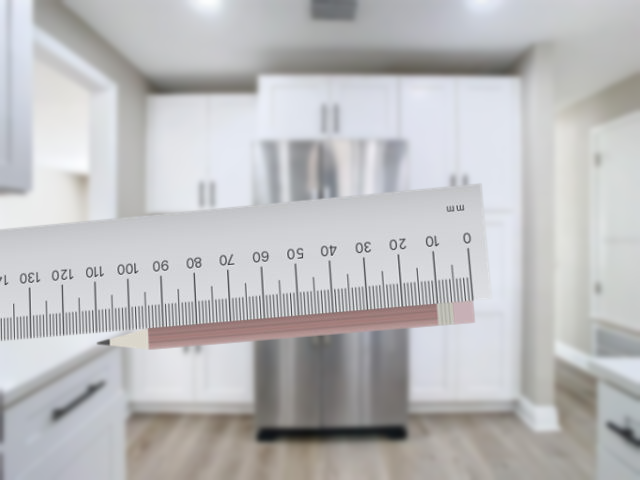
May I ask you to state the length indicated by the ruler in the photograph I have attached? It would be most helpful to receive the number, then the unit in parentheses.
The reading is 110 (mm)
